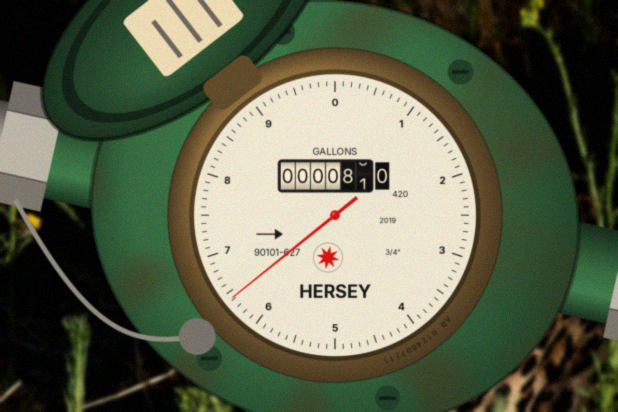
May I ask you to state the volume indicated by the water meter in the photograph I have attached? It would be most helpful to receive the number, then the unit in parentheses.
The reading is 806.4 (gal)
